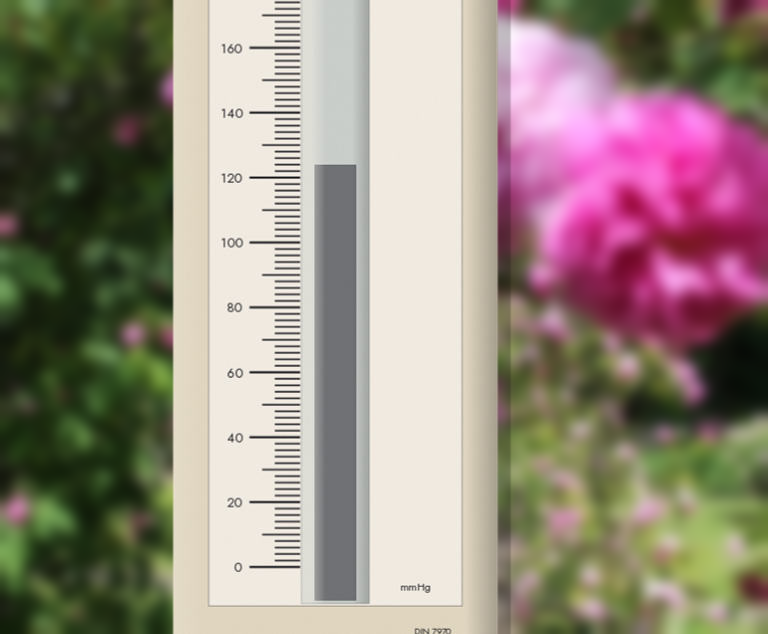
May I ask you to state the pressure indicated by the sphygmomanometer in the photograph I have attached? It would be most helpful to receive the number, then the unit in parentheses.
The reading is 124 (mmHg)
